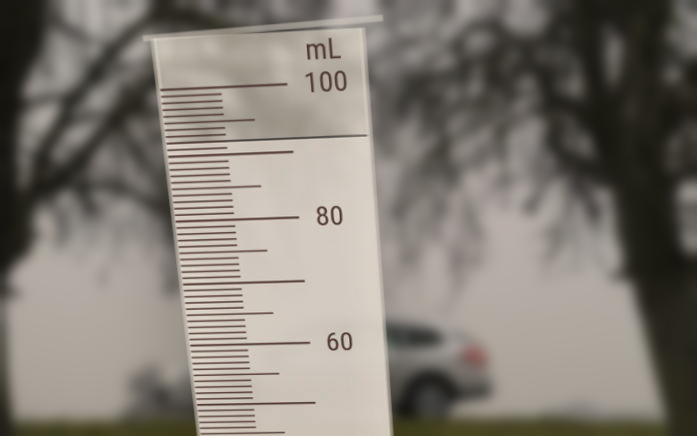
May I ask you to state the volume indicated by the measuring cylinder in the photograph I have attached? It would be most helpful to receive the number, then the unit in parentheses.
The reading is 92 (mL)
